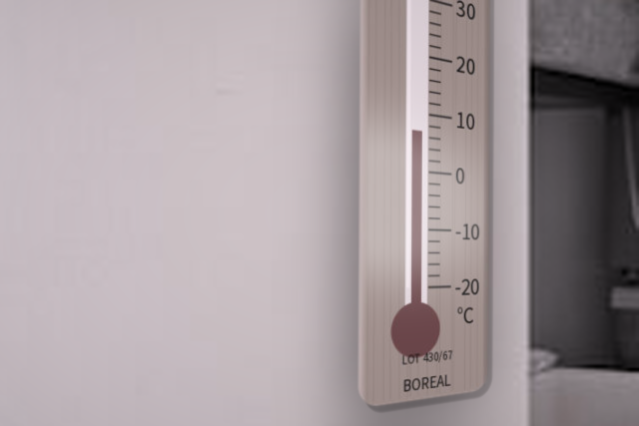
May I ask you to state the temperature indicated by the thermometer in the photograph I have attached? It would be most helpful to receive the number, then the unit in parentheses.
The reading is 7 (°C)
